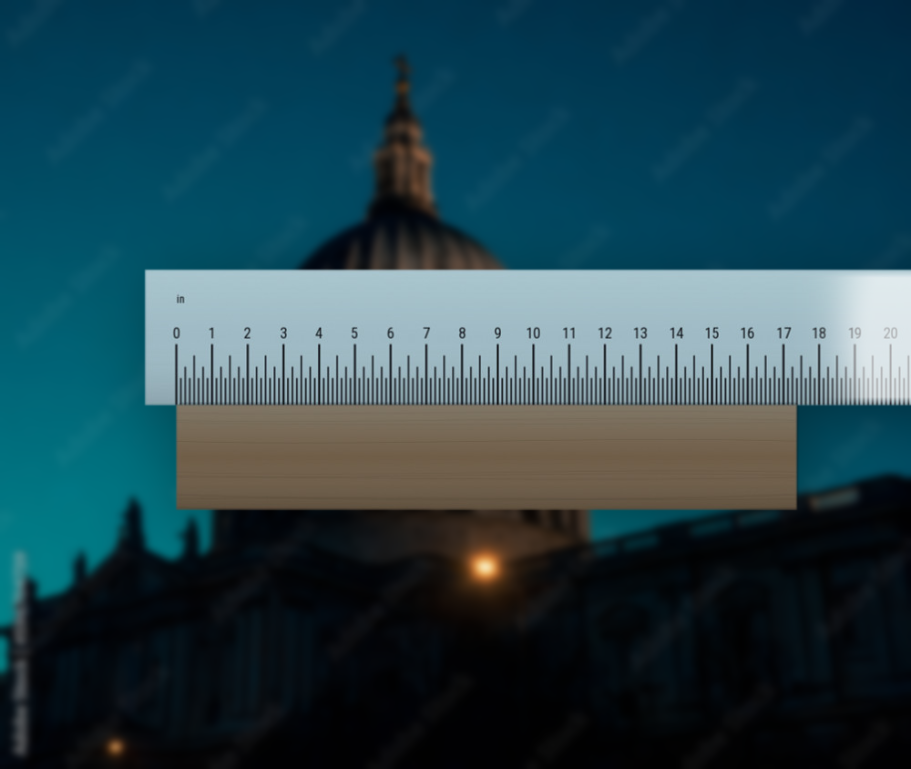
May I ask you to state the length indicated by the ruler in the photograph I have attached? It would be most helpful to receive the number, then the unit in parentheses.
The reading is 17.375 (in)
